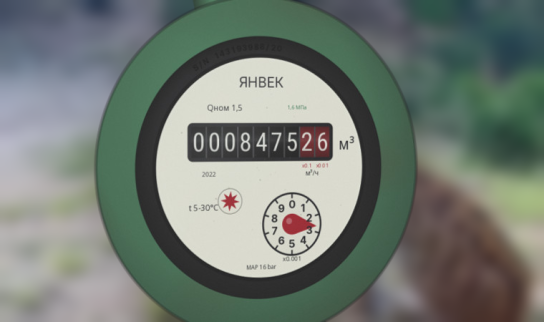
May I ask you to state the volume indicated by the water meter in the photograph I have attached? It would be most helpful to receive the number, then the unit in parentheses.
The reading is 8475.262 (m³)
